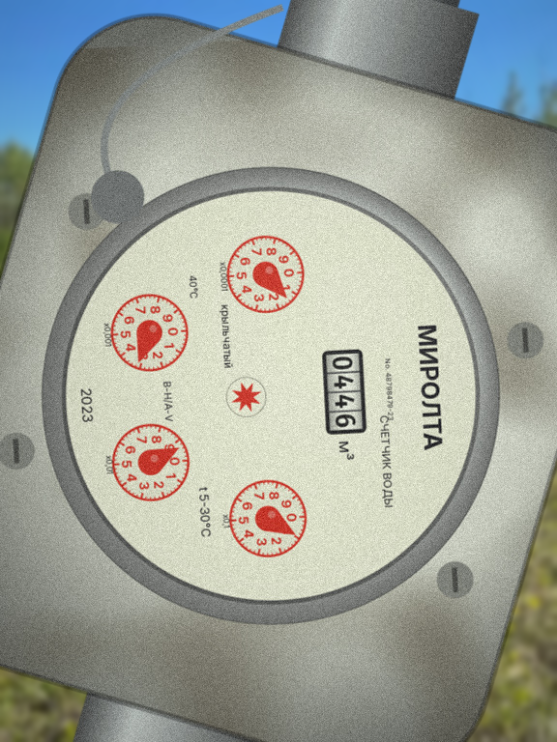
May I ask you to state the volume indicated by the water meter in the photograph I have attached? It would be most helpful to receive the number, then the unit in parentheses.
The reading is 446.0931 (m³)
